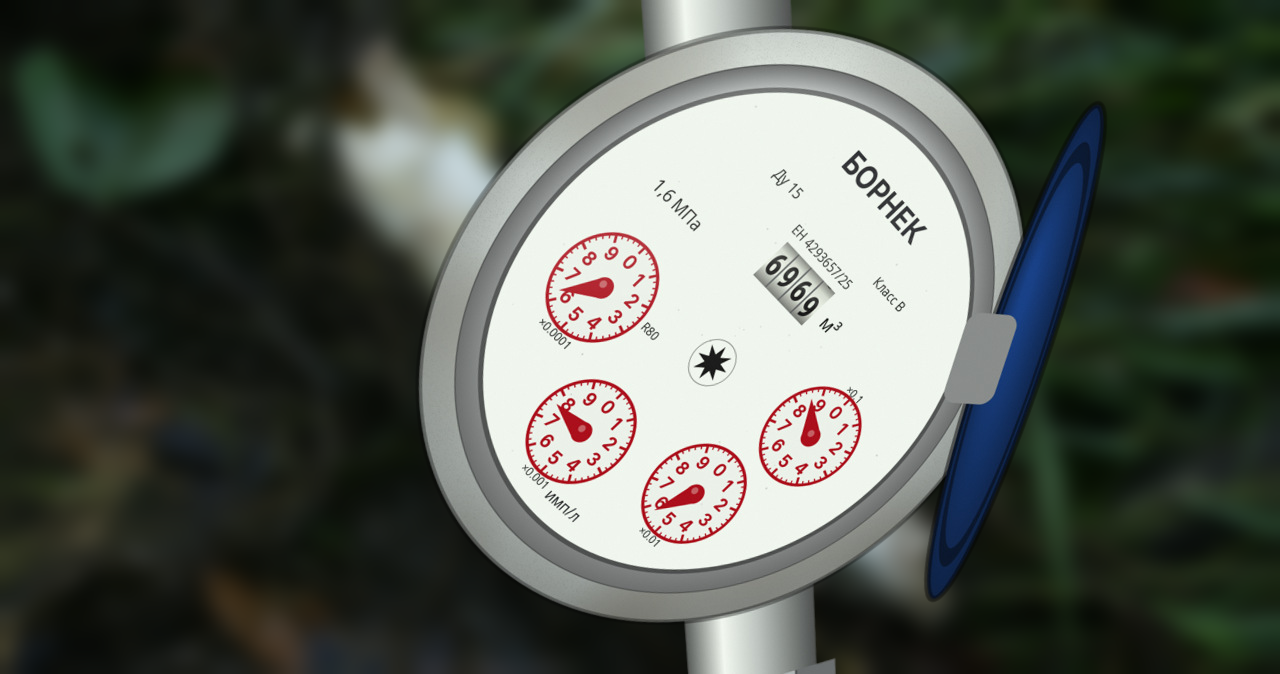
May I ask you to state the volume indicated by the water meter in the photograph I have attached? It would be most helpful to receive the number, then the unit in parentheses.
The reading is 6968.8576 (m³)
